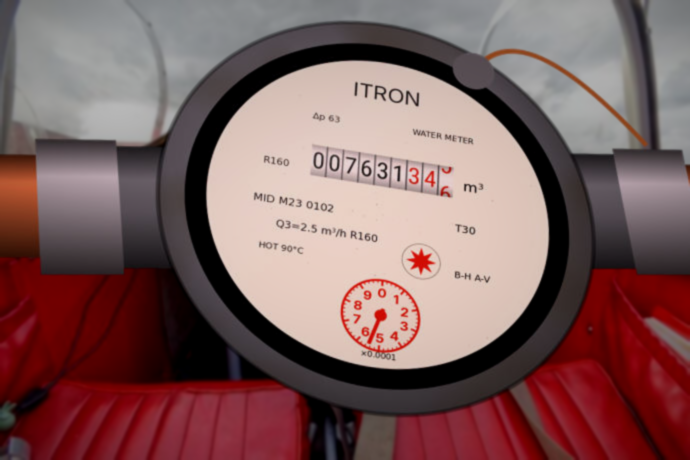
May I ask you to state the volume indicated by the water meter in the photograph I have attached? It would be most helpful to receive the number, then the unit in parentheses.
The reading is 7631.3455 (m³)
